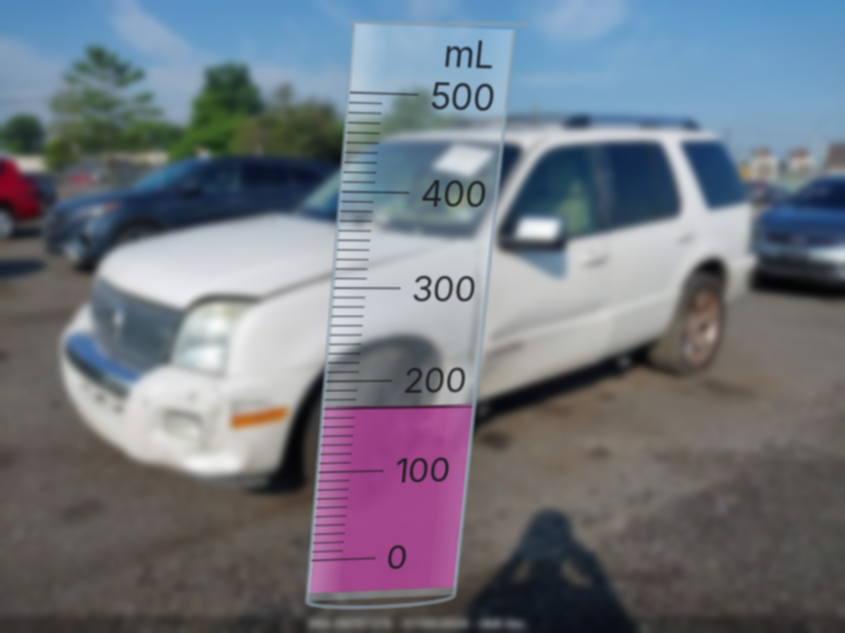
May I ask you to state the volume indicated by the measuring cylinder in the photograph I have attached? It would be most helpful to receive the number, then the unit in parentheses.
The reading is 170 (mL)
